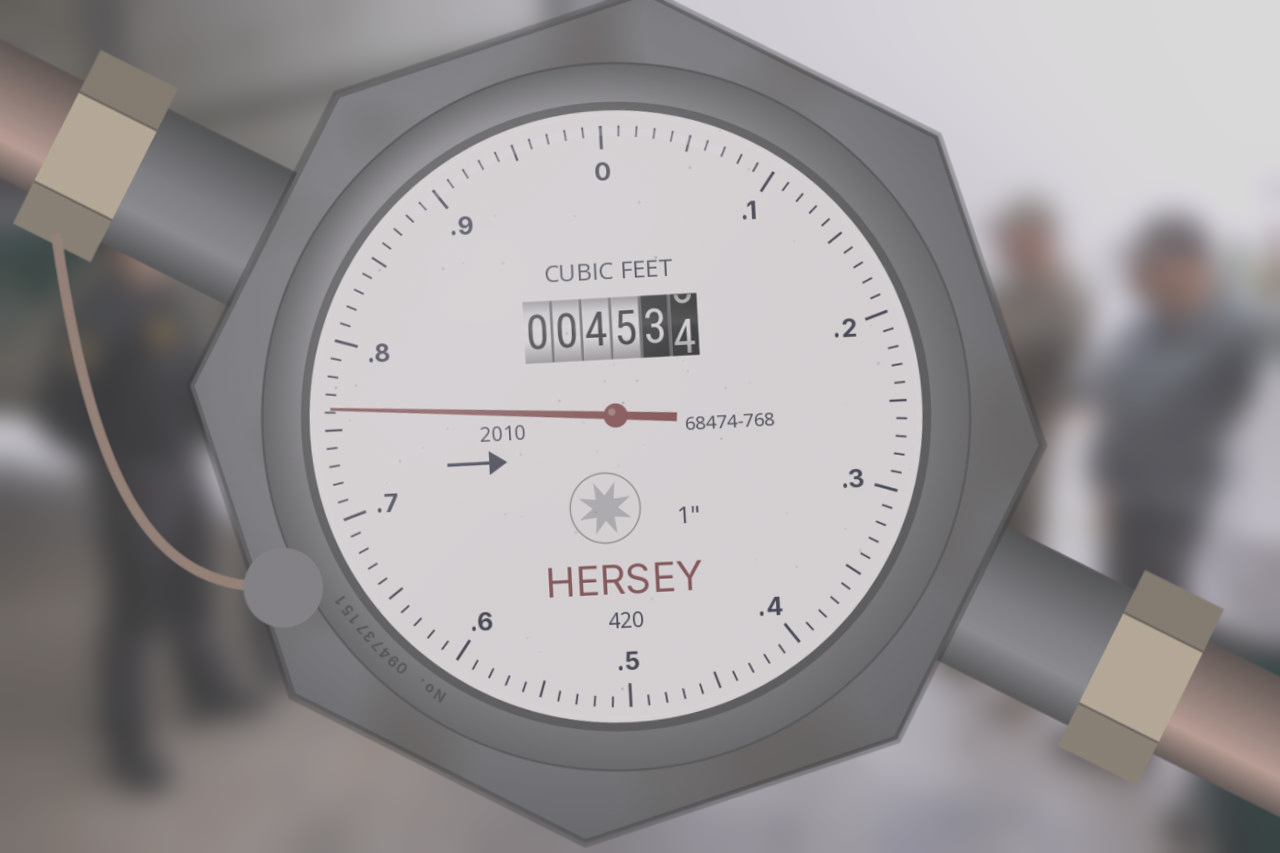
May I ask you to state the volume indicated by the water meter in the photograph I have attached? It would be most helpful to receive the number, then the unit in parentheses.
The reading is 4533.76 (ft³)
